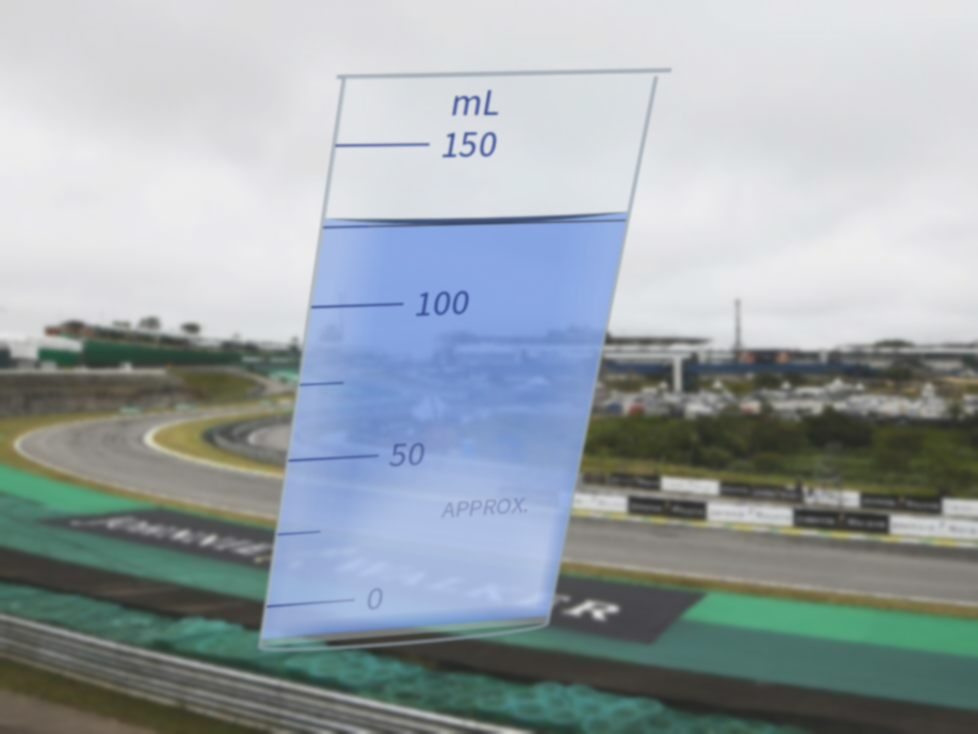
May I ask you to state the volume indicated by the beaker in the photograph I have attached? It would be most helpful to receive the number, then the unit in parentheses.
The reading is 125 (mL)
